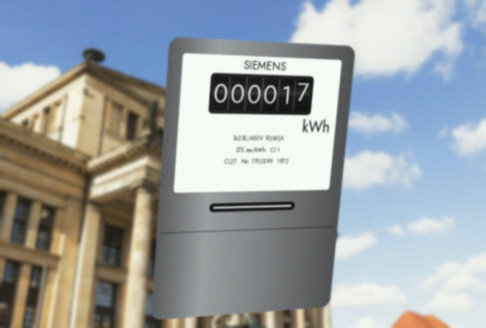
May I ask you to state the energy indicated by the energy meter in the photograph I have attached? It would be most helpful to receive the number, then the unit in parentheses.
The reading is 17 (kWh)
